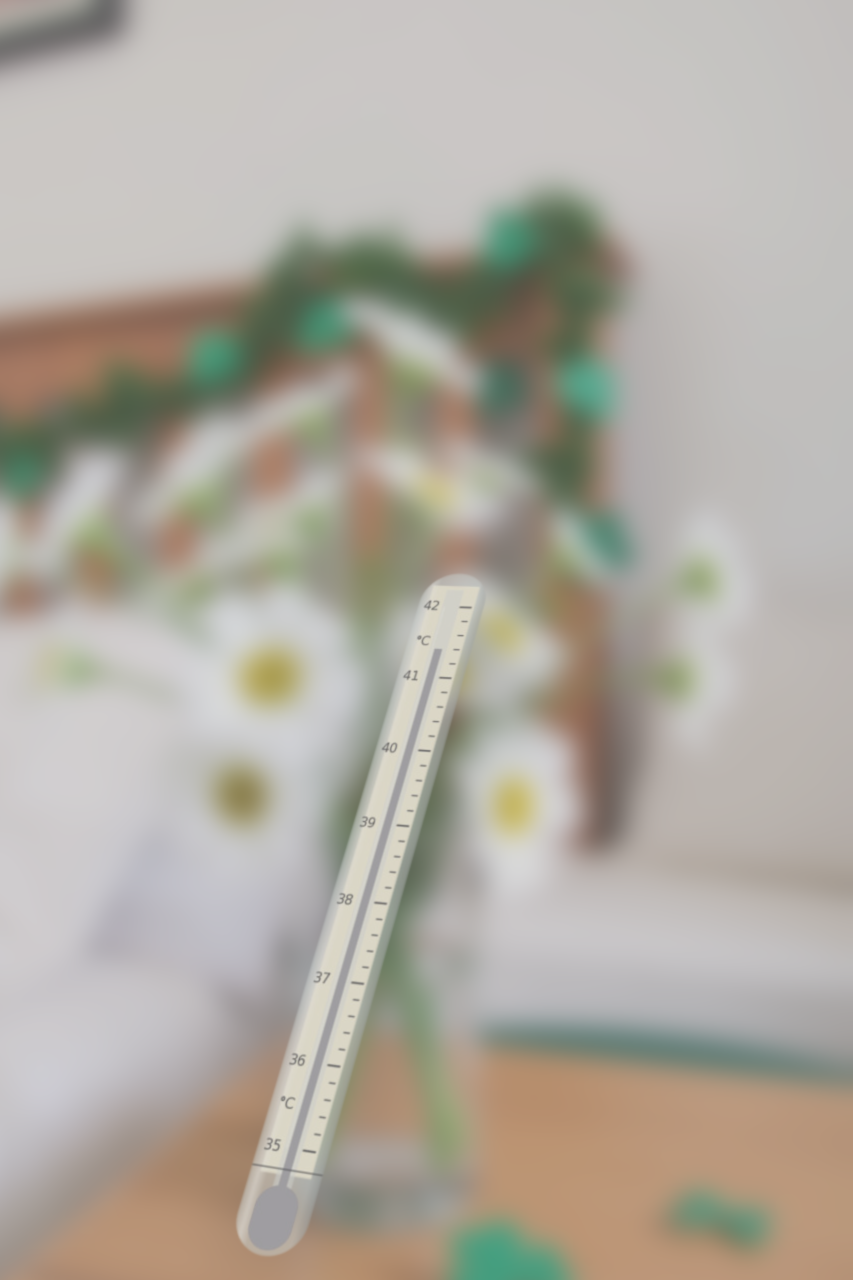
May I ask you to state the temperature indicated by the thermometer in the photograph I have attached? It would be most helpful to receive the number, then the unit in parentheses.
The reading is 41.4 (°C)
